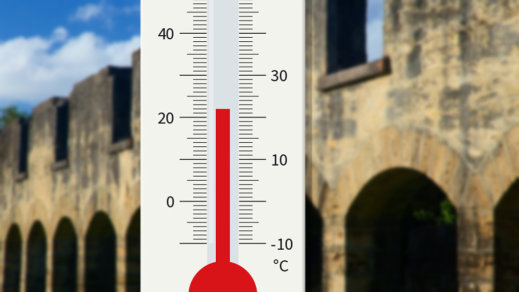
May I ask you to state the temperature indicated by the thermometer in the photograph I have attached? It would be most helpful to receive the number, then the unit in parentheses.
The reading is 22 (°C)
